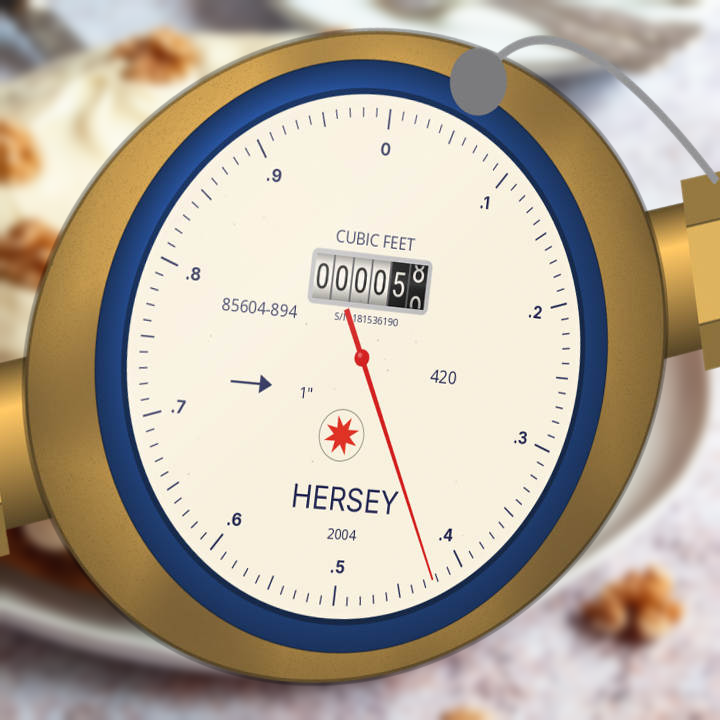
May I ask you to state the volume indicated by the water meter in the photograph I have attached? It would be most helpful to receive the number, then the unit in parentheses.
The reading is 58.42 (ft³)
